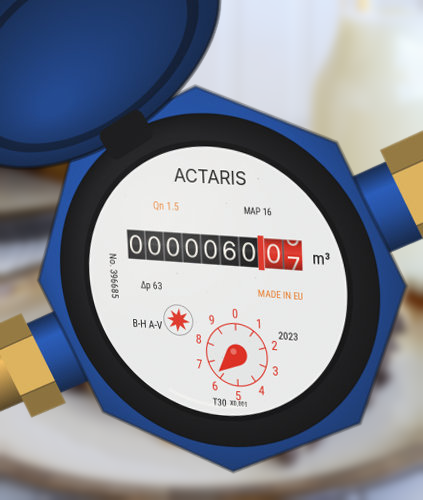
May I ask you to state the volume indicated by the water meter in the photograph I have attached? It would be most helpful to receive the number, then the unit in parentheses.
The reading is 60.066 (m³)
